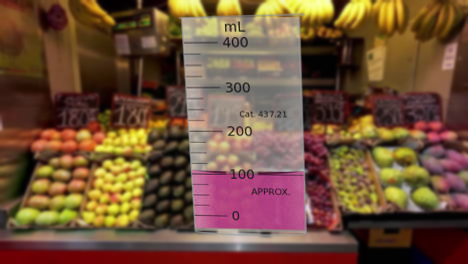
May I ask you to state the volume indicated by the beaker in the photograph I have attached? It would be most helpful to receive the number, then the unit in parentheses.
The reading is 100 (mL)
